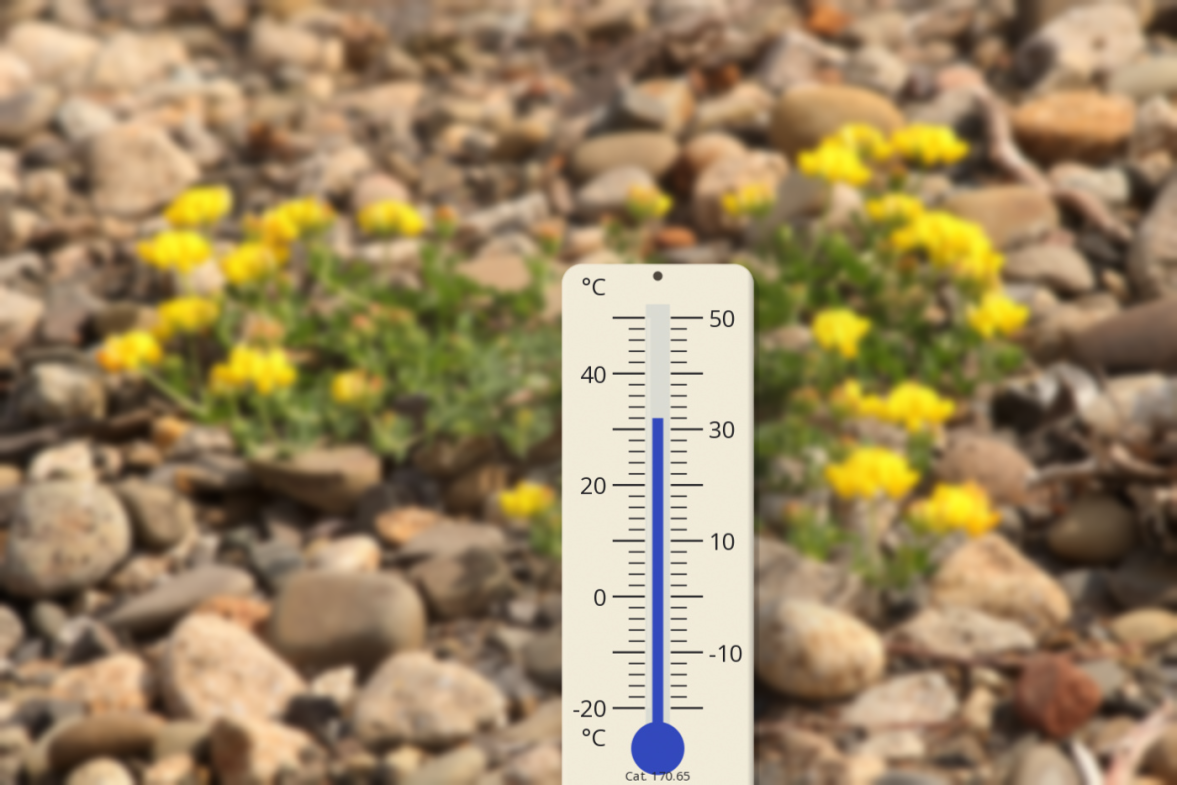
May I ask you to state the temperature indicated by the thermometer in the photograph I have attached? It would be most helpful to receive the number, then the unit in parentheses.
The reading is 32 (°C)
